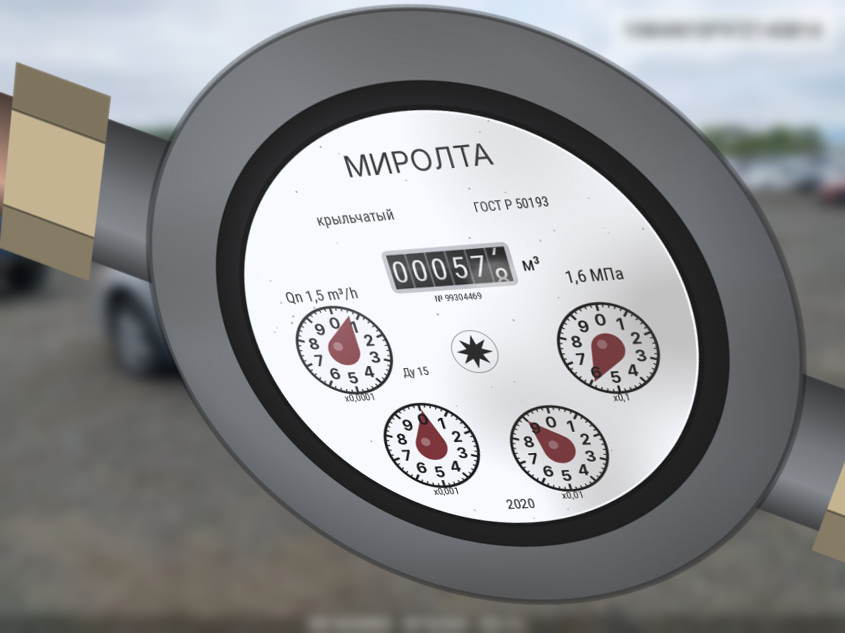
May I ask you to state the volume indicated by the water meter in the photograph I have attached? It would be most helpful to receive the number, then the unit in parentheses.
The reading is 577.5900 (m³)
